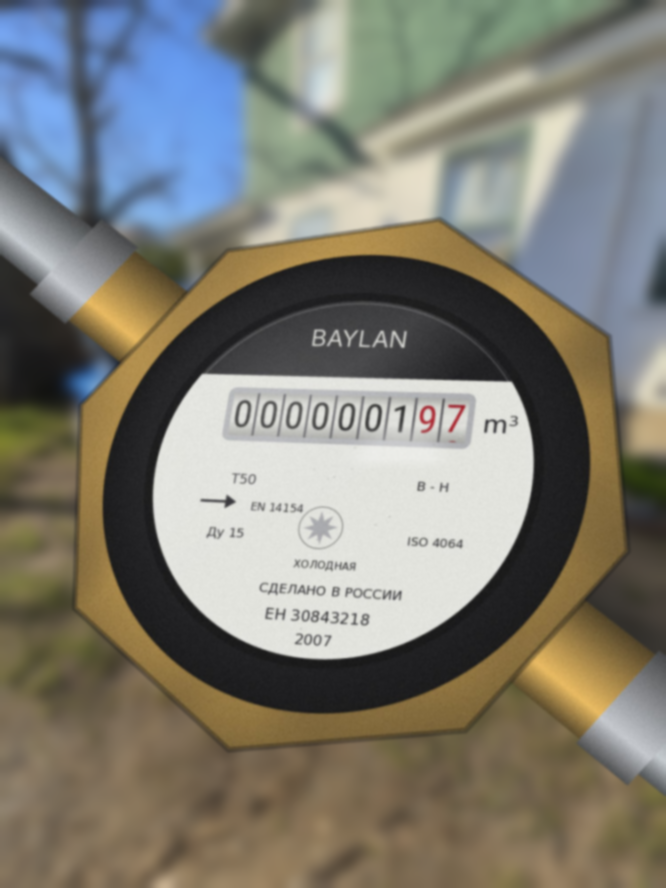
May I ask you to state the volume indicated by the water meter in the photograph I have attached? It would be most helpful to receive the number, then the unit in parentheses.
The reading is 1.97 (m³)
